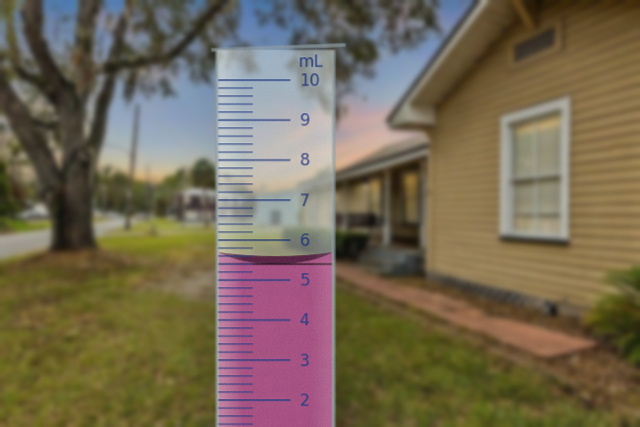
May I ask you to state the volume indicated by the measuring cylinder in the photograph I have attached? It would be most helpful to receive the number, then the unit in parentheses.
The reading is 5.4 (mL)
